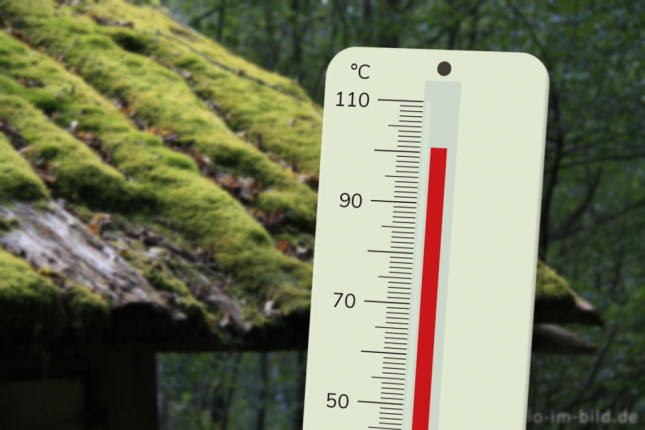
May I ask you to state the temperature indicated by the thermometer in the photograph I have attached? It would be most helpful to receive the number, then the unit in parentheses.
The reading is 101 (°C)
